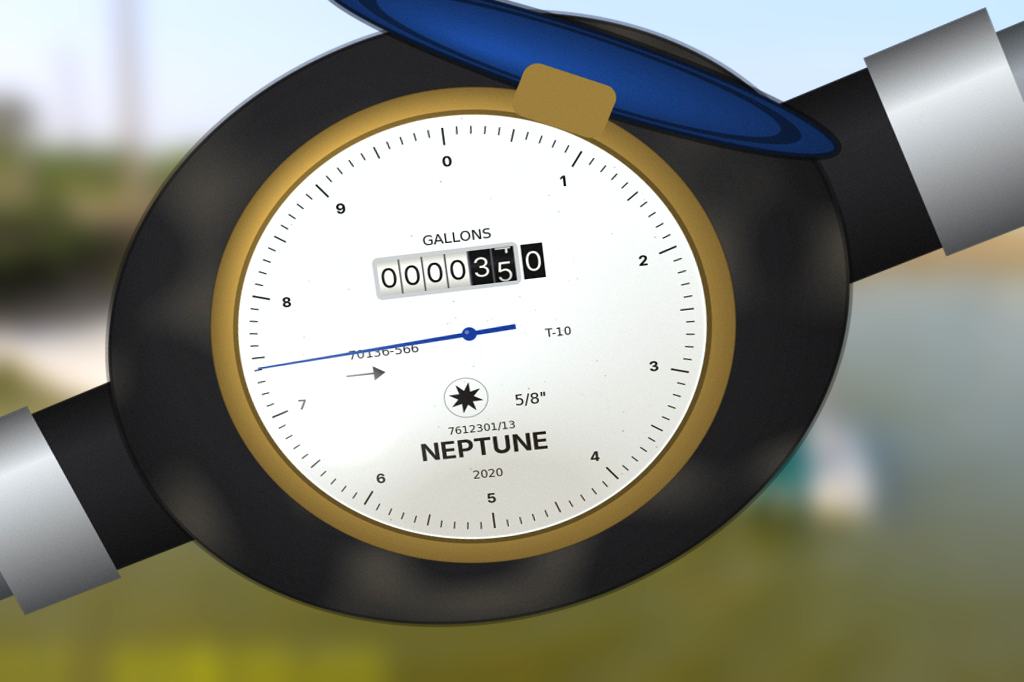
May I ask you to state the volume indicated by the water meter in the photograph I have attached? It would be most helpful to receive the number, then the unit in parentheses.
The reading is 347.4 (gal)
